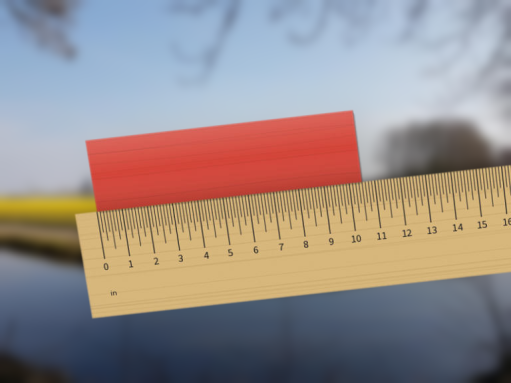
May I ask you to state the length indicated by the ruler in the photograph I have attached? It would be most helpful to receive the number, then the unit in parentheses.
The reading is 10.5 (in)
